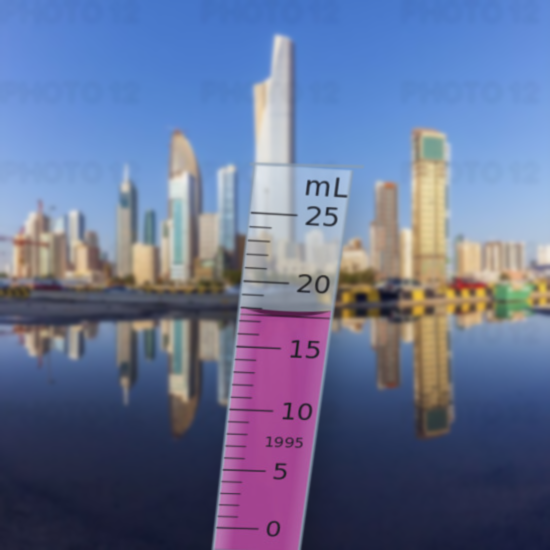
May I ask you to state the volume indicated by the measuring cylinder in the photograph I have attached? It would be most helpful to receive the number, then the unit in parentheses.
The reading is 17.5 (mL)
